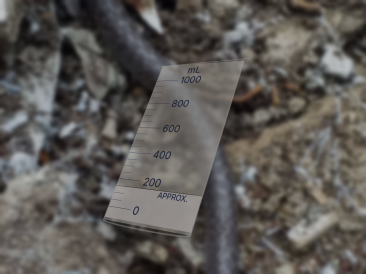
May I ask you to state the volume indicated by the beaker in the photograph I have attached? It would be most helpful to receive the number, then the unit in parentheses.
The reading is 150 (mL)
